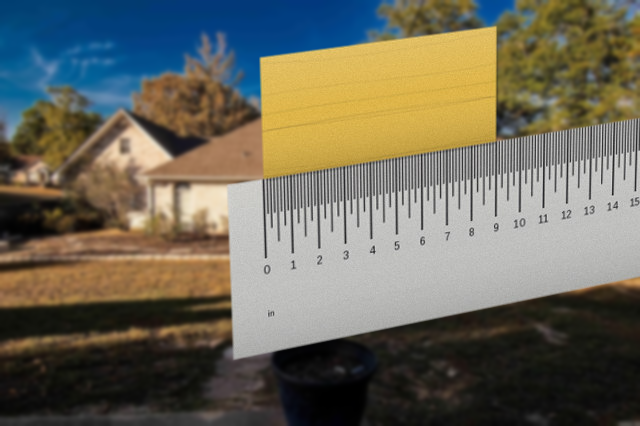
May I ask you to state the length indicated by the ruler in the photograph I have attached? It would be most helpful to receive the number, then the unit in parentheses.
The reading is 9 (in)
